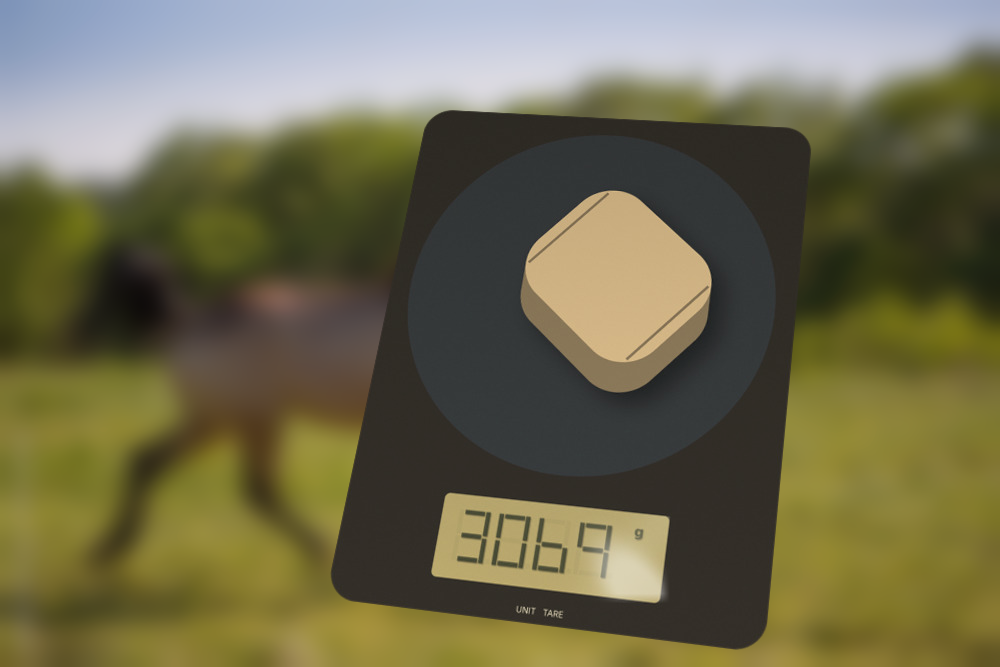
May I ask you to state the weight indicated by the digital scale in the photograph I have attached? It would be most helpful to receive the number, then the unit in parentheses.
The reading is 3069 (g)
